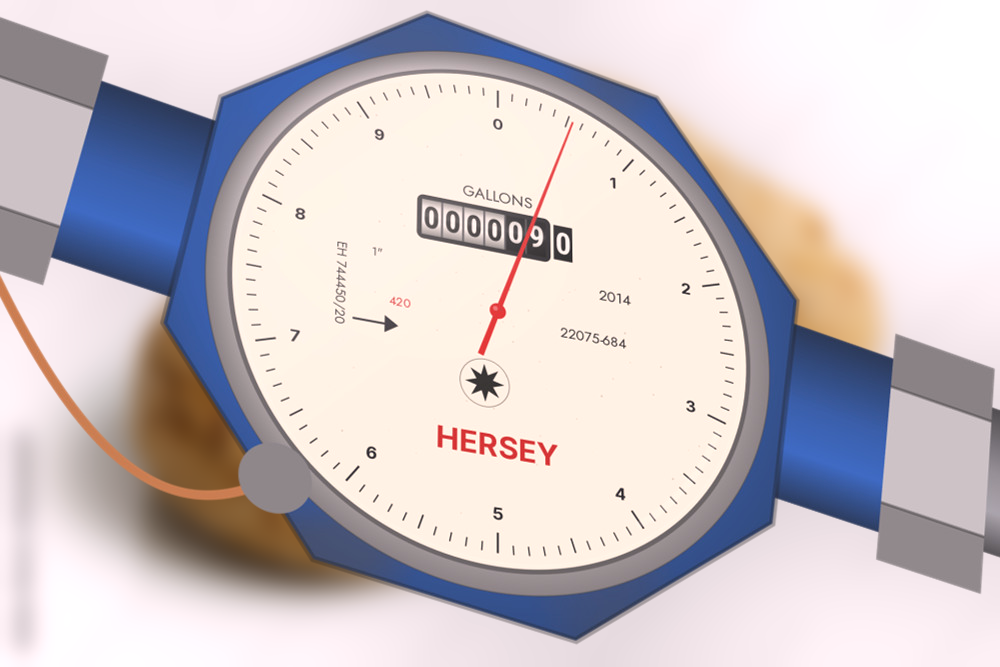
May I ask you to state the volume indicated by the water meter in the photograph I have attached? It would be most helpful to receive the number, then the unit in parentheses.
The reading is 90.5 (gal)
